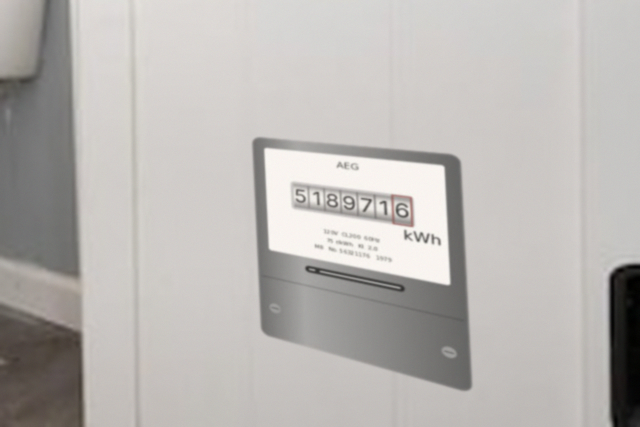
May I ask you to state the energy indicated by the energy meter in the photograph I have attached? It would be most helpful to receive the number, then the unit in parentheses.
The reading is 518971.6 (kWh)
